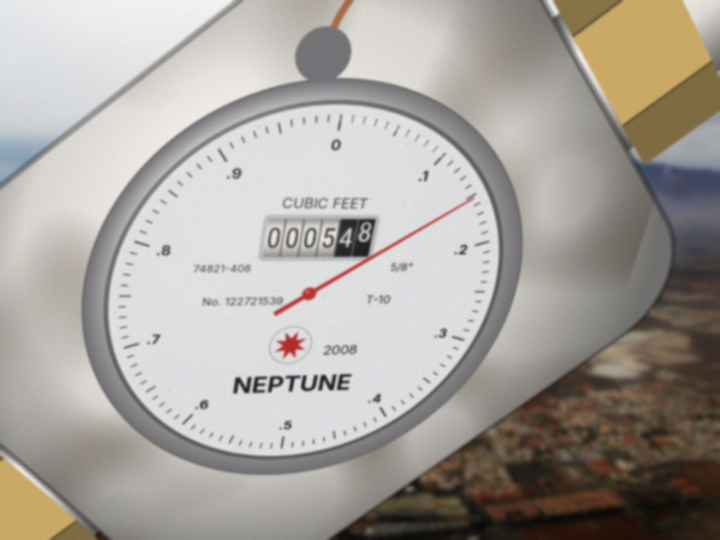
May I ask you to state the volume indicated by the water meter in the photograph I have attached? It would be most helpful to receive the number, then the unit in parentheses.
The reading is 548.15 (ft³)
